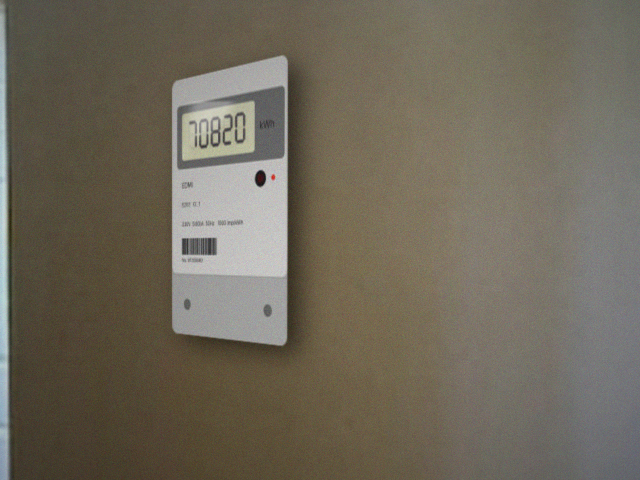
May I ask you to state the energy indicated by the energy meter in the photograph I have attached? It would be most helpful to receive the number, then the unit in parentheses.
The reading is 70820 (kWh)
